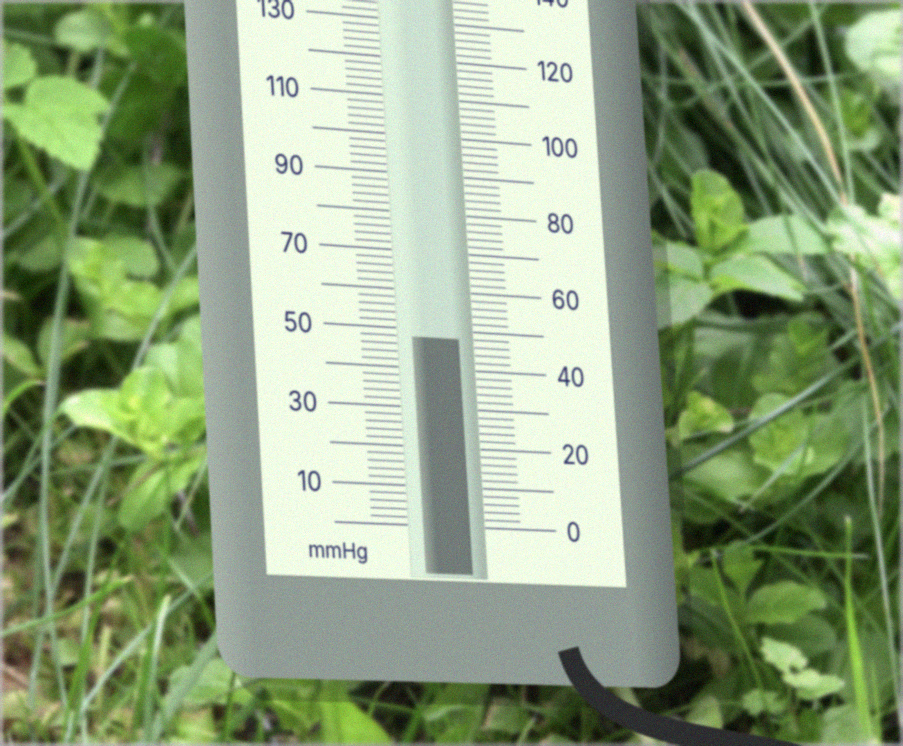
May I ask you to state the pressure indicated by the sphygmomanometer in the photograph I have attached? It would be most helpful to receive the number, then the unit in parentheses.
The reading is 48 (mmHg)
